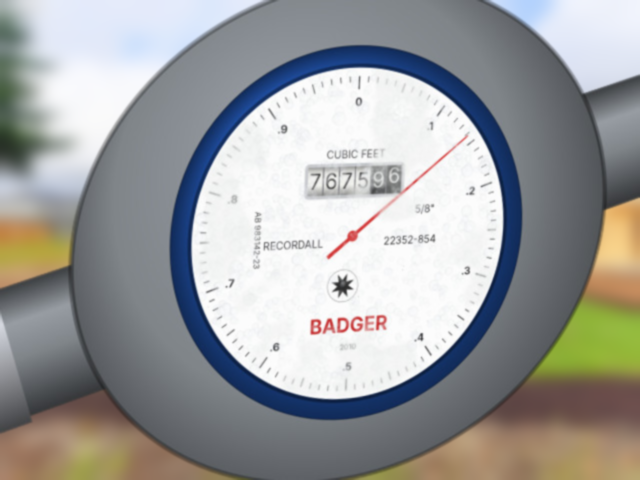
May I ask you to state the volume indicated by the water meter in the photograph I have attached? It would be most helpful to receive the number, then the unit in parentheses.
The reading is 767596.14 (ft³)
